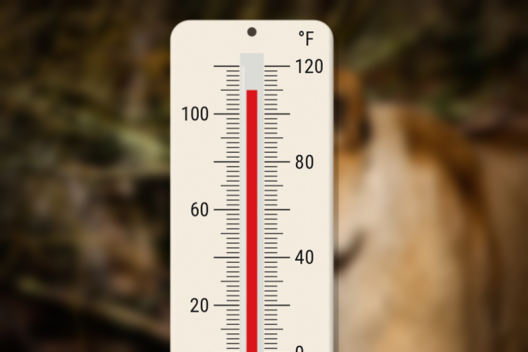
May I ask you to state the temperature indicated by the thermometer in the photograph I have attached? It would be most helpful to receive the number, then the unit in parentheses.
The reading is 110 (°F)
